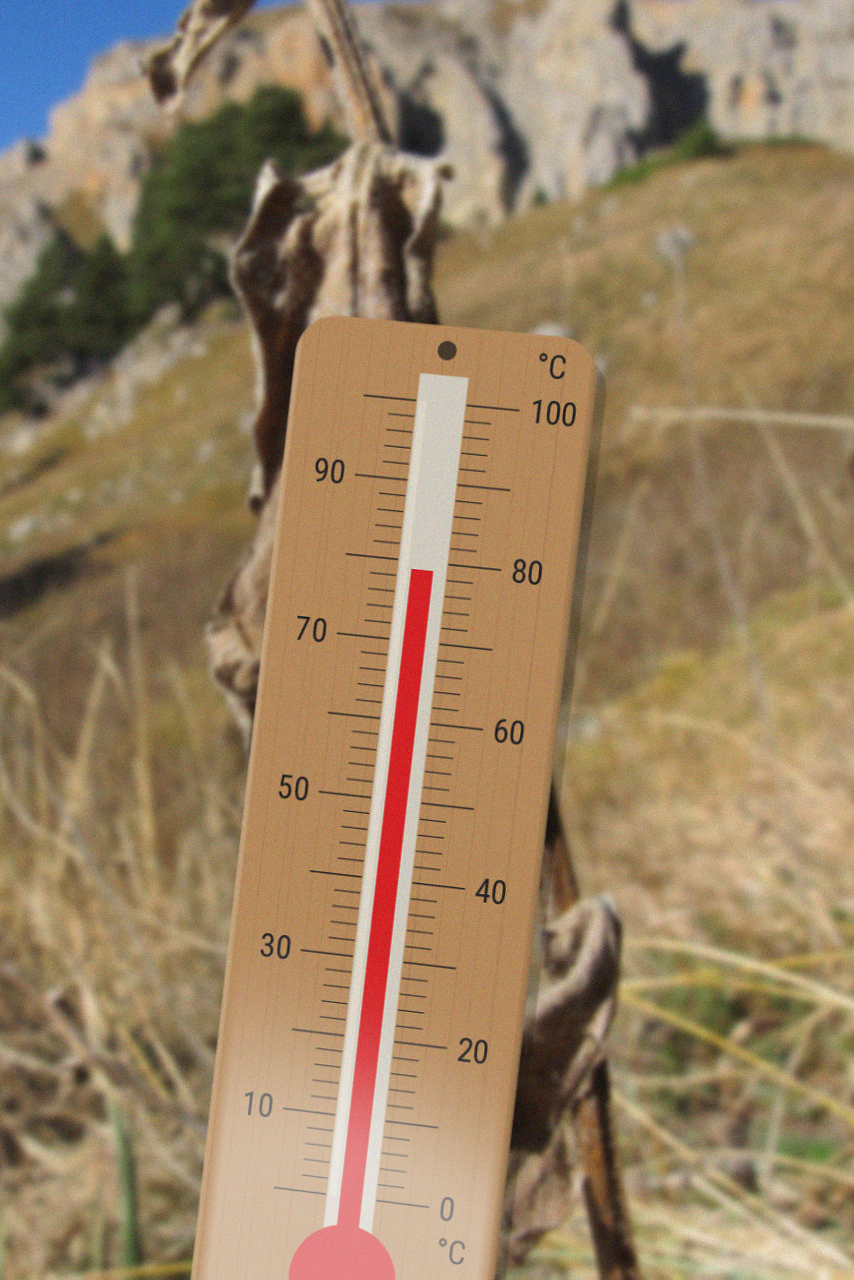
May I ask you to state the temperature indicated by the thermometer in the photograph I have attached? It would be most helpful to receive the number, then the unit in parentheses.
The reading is 79 (°C)
